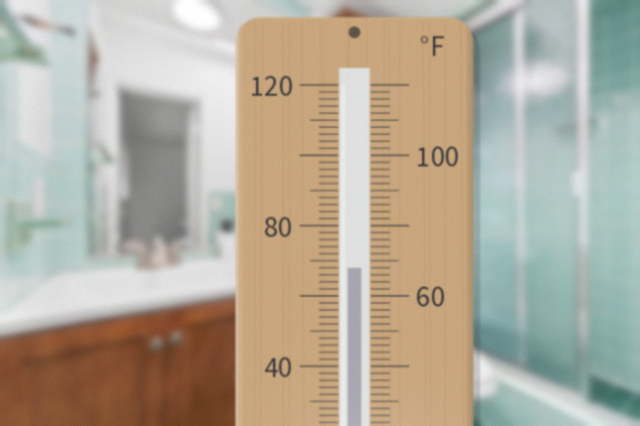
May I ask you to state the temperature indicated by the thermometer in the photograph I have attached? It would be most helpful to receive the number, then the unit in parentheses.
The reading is 68 (°F)
